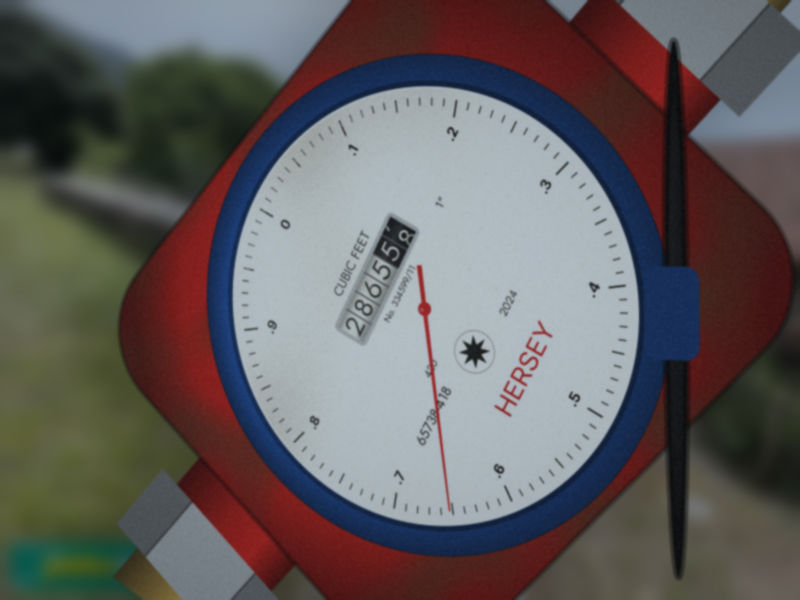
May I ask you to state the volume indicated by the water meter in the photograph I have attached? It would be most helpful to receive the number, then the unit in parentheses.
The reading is 286557.65 (ft³)
